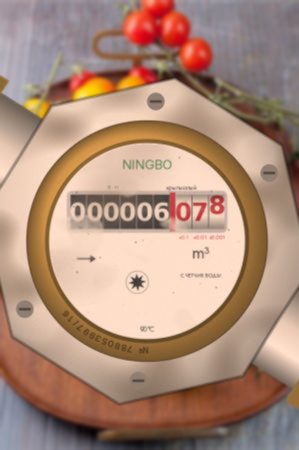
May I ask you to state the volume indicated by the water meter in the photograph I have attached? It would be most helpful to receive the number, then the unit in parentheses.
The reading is 6.078 (m³)
